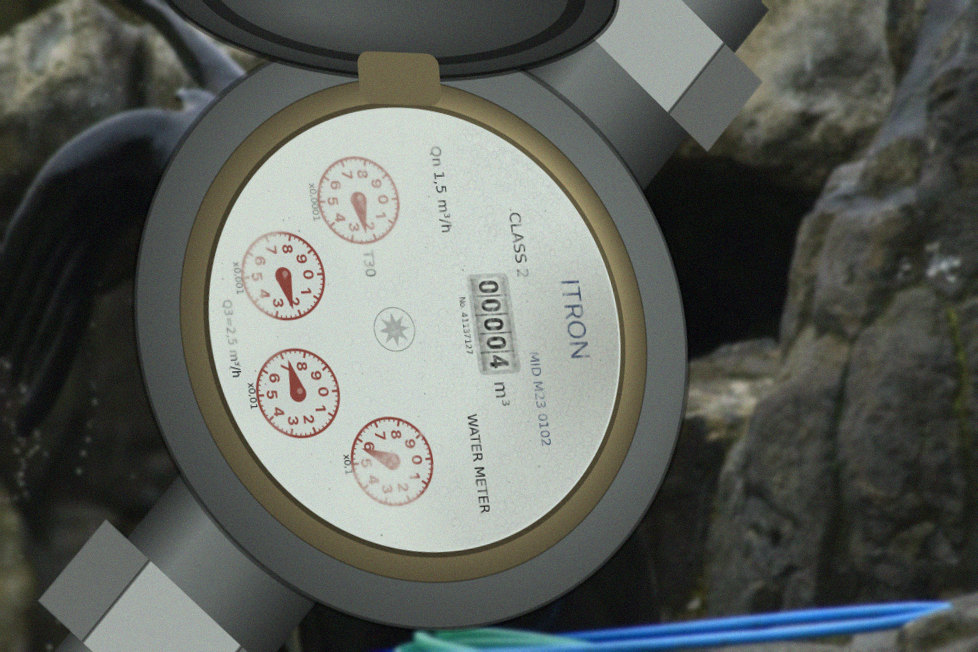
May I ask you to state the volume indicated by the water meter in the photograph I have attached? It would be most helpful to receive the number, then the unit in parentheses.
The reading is 4.5722 (m³)
